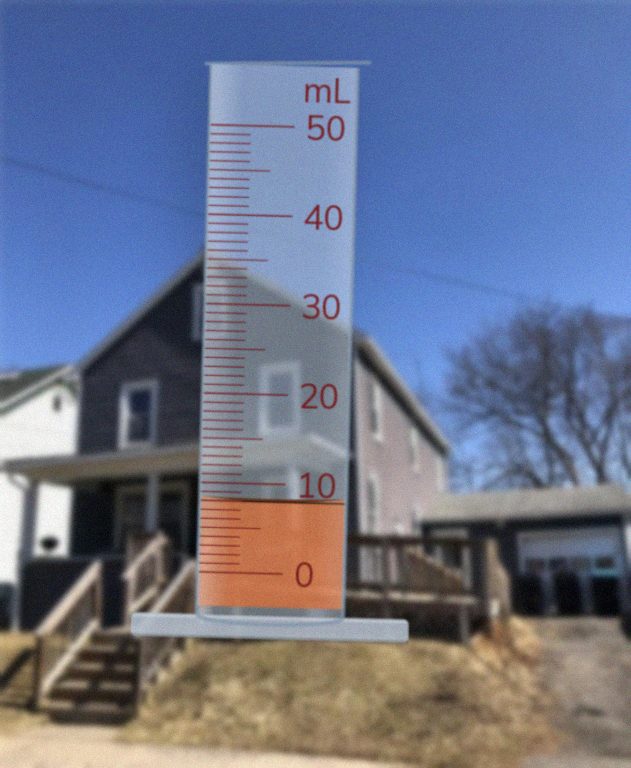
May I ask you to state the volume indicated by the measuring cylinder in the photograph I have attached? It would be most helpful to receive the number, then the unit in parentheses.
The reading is 8 (mL)
